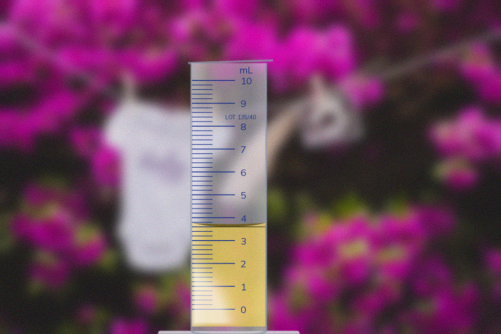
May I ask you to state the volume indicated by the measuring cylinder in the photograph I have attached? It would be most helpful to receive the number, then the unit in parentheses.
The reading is 3.6 (mL)
